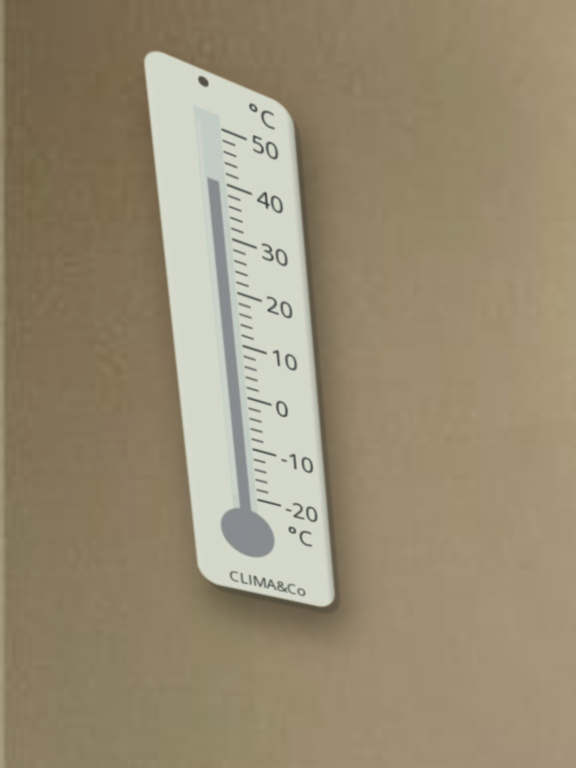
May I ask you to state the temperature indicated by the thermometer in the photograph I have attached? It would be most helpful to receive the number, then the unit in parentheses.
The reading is 40 (°C)
